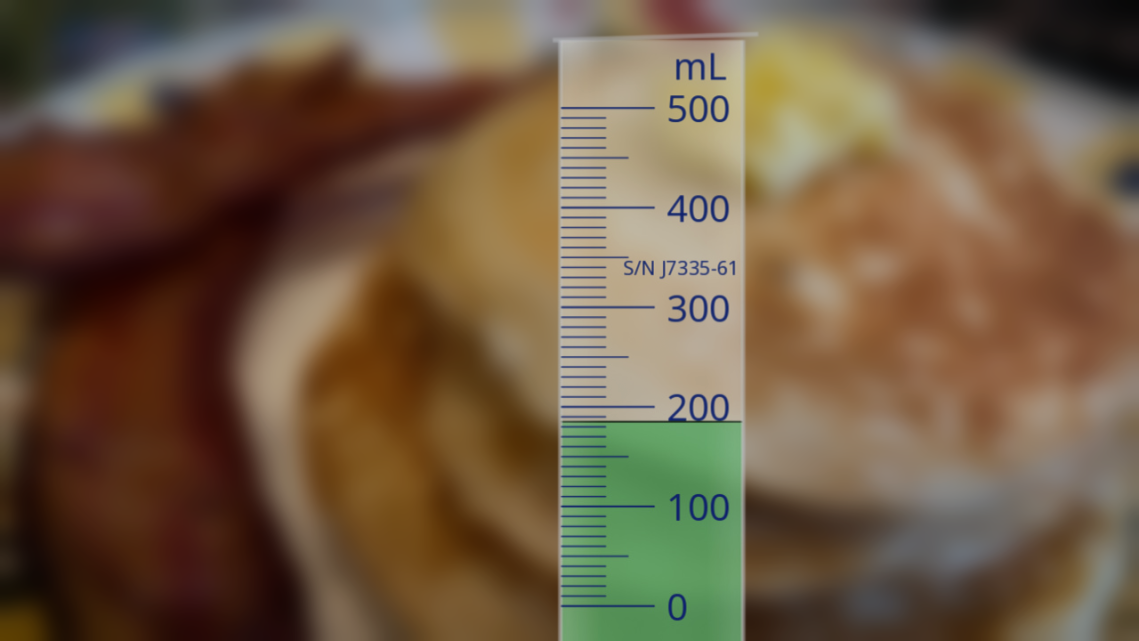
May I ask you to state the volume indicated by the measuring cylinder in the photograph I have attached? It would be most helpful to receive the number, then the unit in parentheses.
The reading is 185 (mL)
